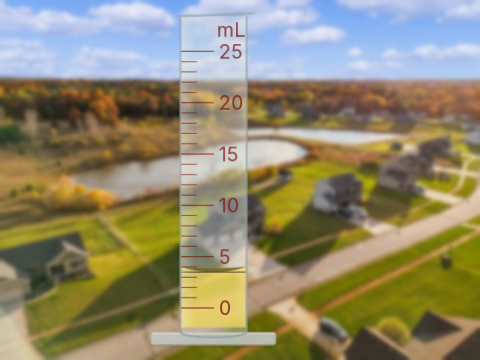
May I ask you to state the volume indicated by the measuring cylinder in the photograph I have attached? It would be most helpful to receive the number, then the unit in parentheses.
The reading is 3.5 (mL)
